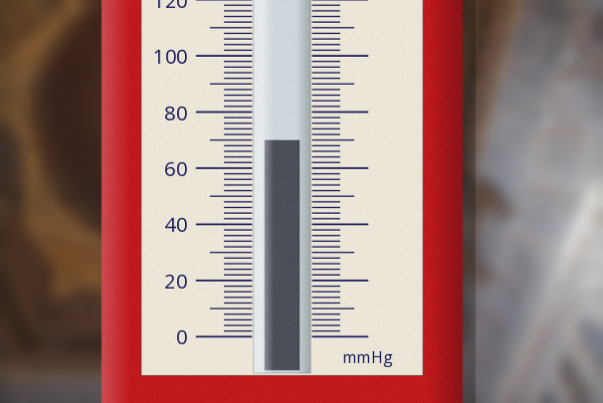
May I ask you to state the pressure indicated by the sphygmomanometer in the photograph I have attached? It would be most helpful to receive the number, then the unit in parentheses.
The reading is 70 (mmHg)
